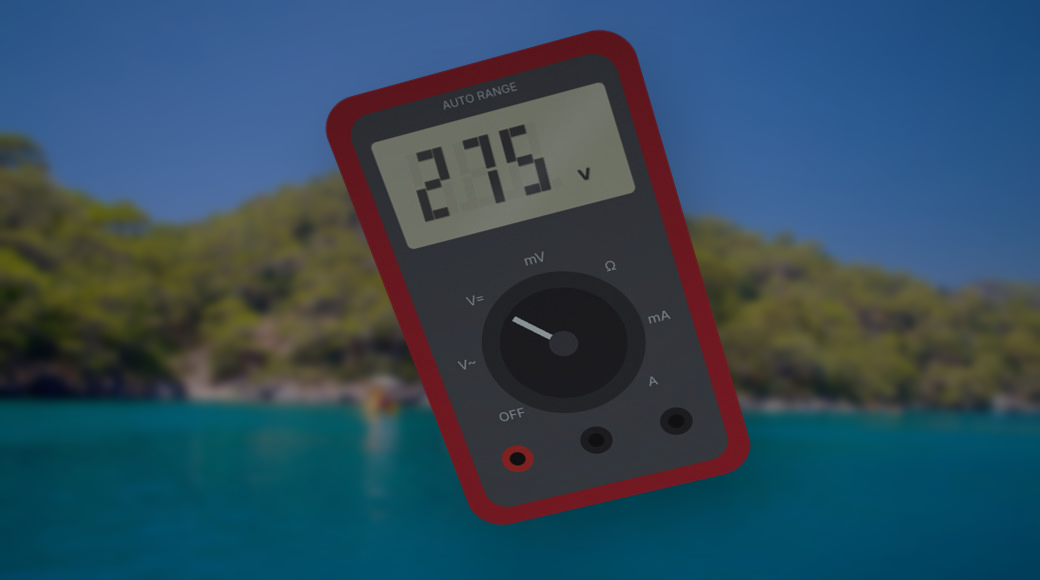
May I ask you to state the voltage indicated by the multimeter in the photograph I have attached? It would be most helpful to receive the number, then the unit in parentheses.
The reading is 275 (V)
